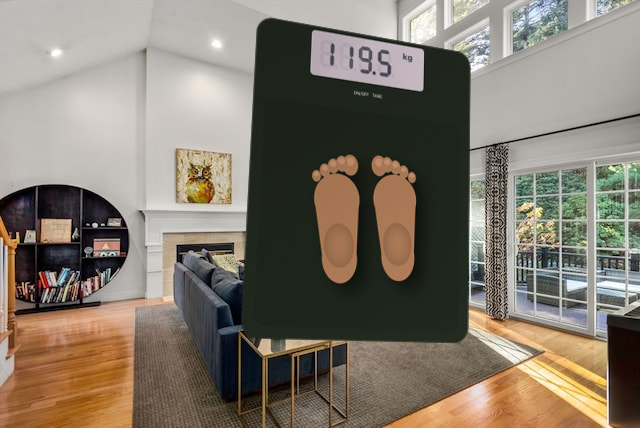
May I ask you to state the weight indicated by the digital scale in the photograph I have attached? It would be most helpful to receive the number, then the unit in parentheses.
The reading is 119.5 (kg)
